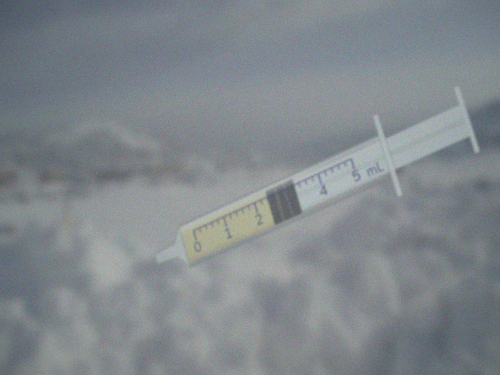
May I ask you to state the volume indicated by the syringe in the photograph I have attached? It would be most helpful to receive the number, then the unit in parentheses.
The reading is 2.4 (mL)
